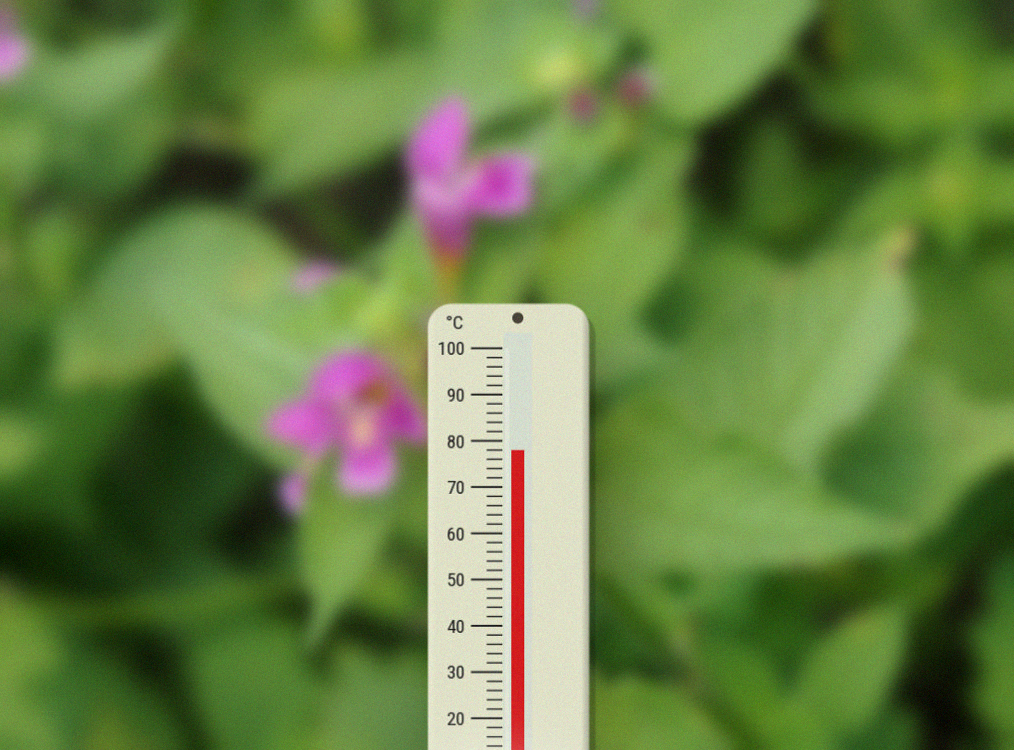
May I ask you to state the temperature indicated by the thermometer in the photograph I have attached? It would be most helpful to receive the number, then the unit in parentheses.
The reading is 78 (°C)
